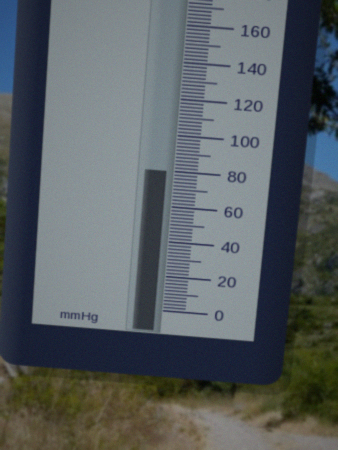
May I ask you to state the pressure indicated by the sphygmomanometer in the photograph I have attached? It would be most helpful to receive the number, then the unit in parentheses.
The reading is 80 (mmHg)
